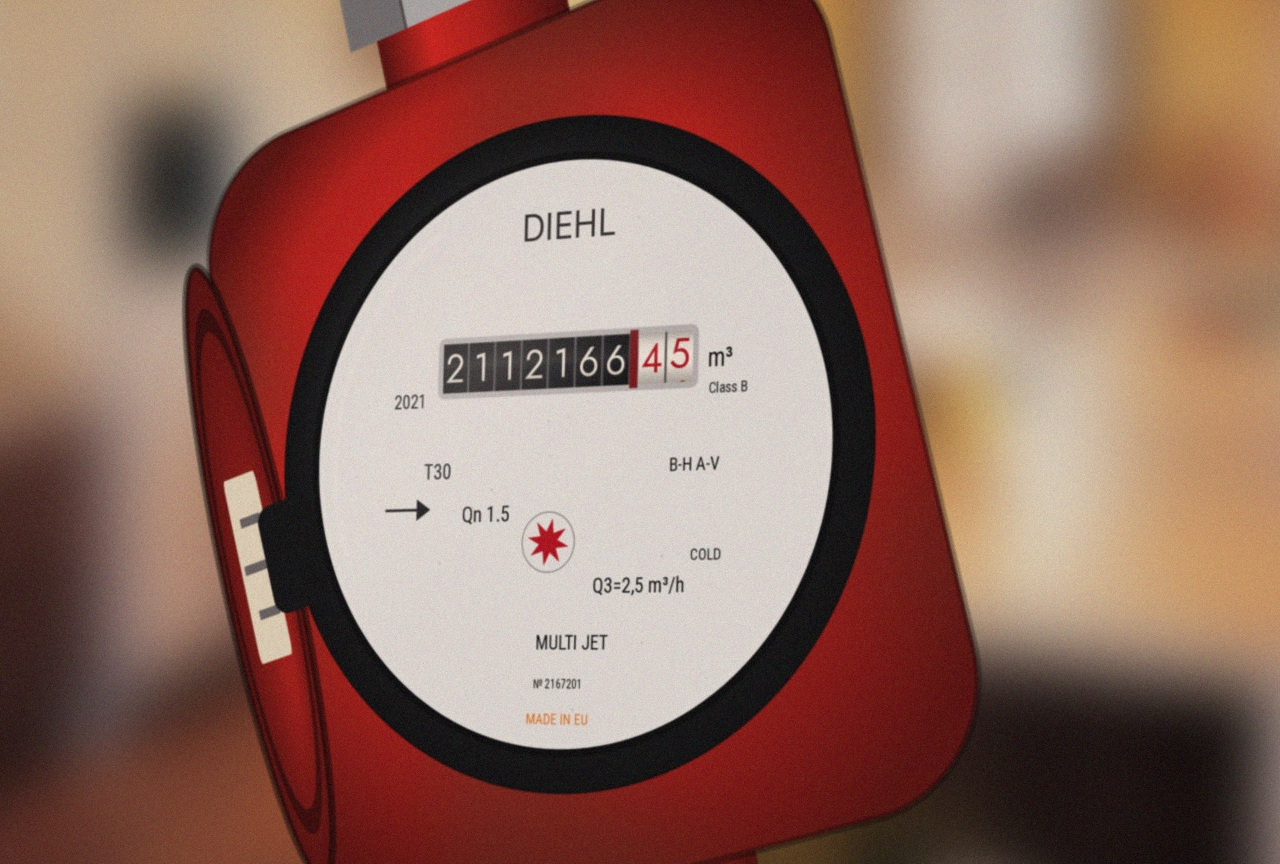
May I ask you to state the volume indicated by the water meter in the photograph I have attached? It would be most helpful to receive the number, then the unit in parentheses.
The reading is 2112166.45 (m³)
